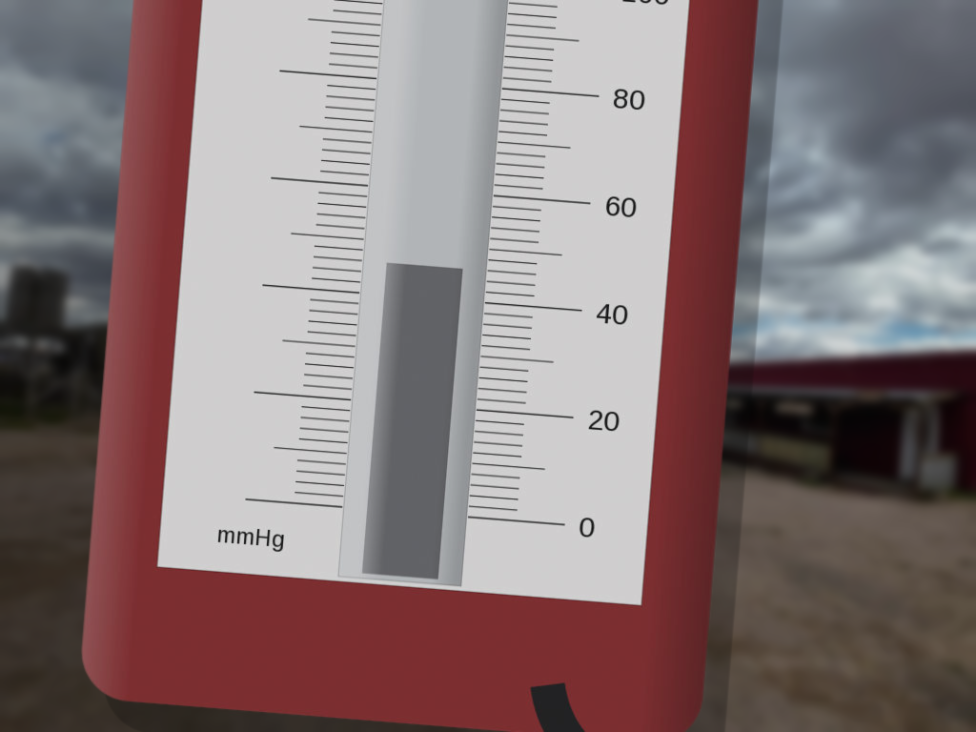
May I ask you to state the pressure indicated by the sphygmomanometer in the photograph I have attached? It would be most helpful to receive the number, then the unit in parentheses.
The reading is 46 (mmHg)
